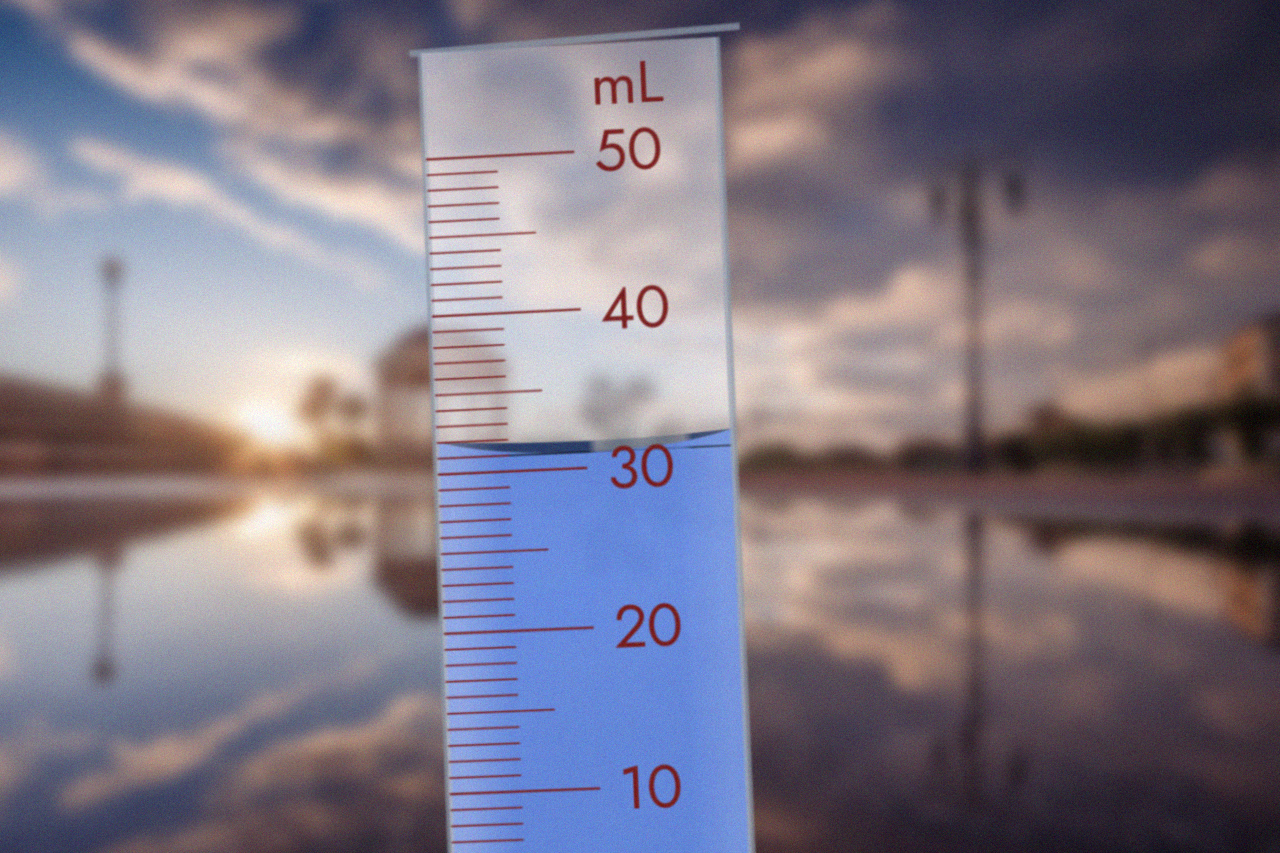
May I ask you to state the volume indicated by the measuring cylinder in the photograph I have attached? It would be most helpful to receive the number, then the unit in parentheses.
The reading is 31 (mL)
